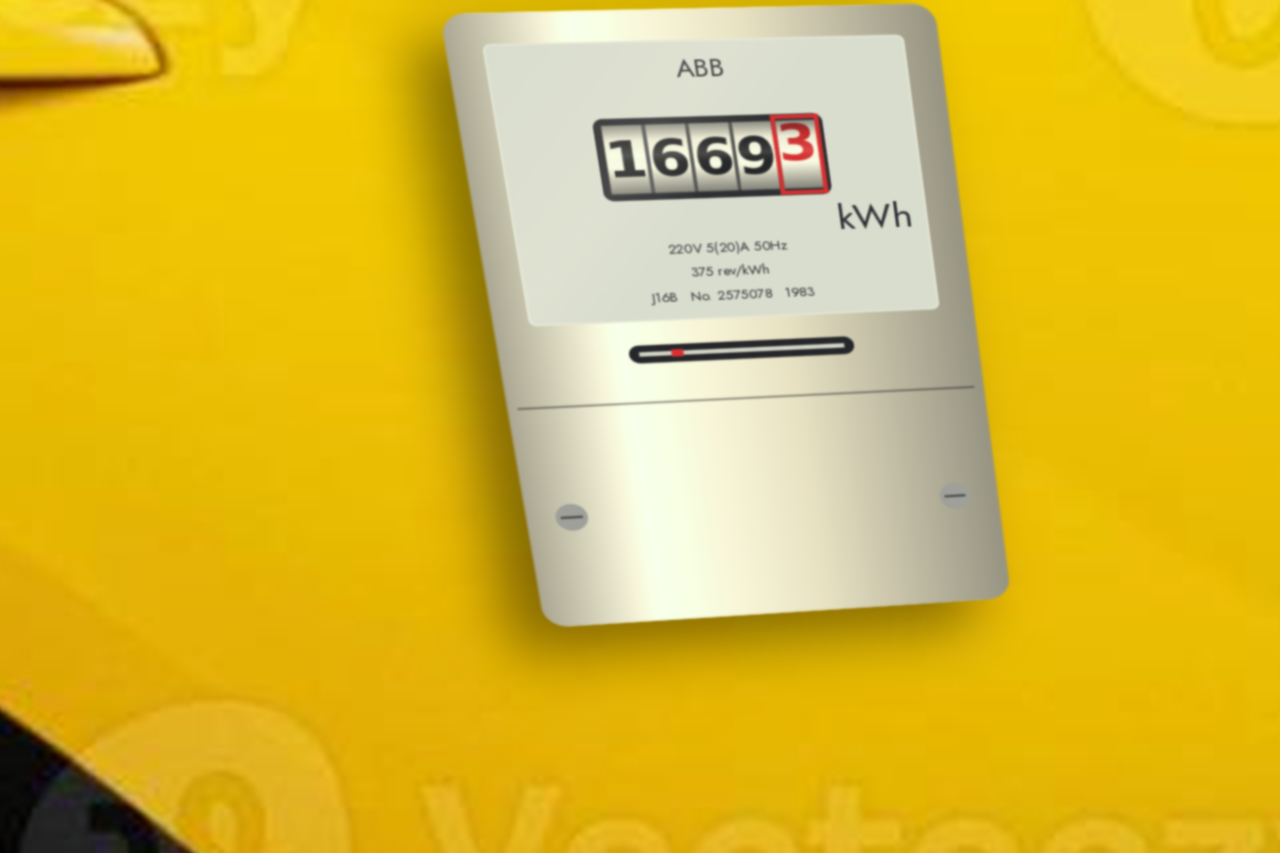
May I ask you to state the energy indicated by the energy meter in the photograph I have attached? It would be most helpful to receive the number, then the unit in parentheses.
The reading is 1669.3 (kWh)
